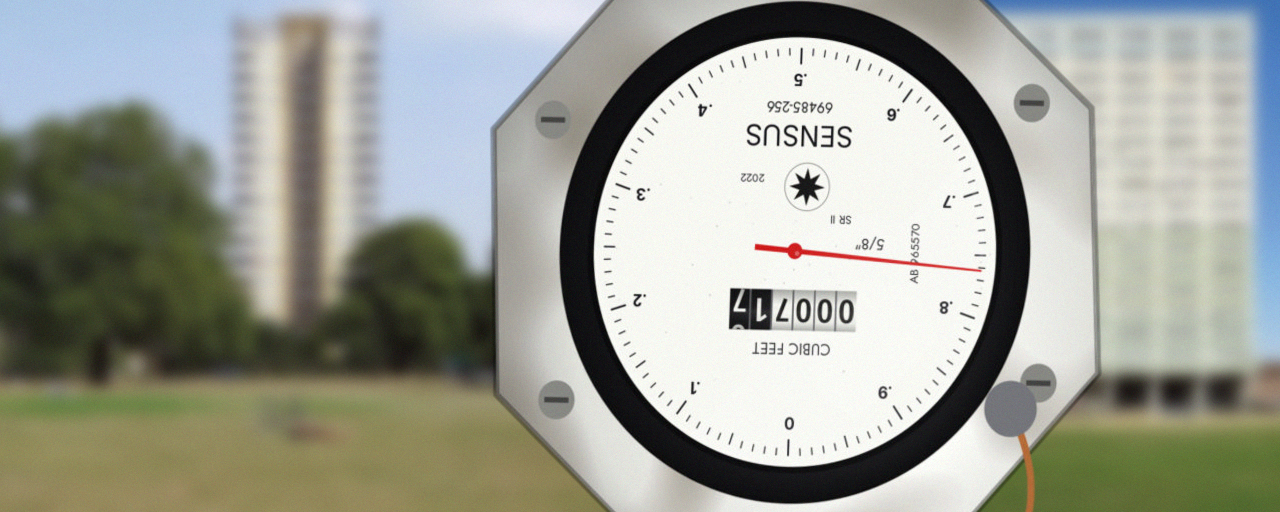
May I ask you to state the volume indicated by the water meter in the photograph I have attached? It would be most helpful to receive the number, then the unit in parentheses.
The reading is 716.76 (ft³)
